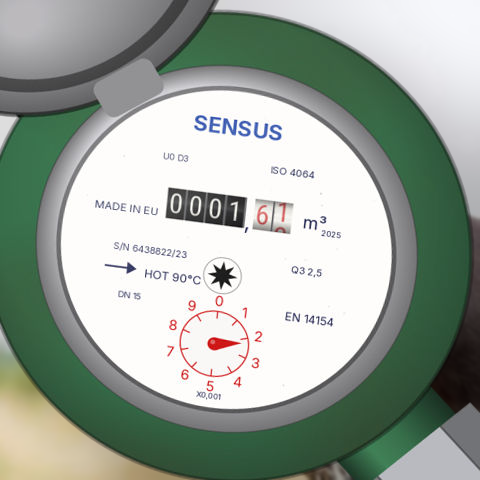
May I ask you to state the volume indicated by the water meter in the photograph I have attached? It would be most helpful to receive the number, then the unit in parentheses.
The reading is 1.612 (m³)
